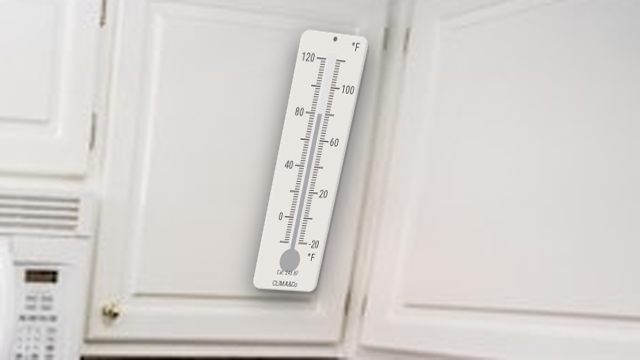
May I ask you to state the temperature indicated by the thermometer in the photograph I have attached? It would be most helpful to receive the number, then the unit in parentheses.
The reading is 80 (°F)
